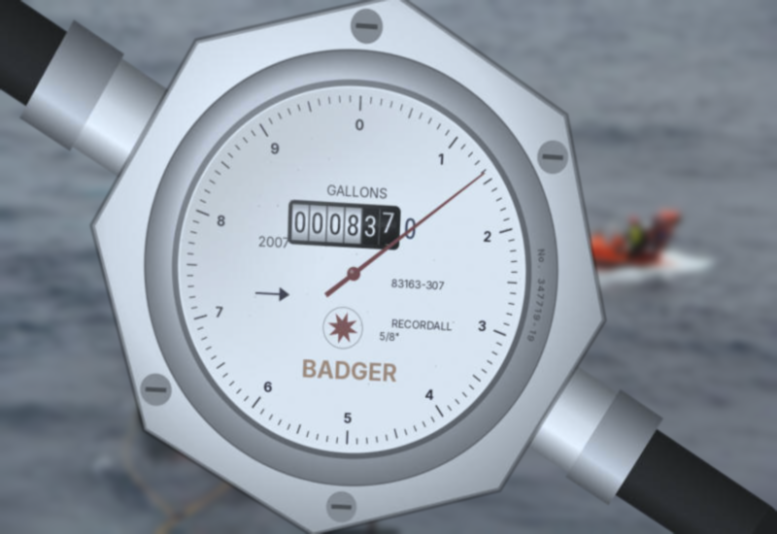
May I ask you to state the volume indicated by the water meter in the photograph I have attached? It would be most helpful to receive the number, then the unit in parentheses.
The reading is 8371.4 (gal)
